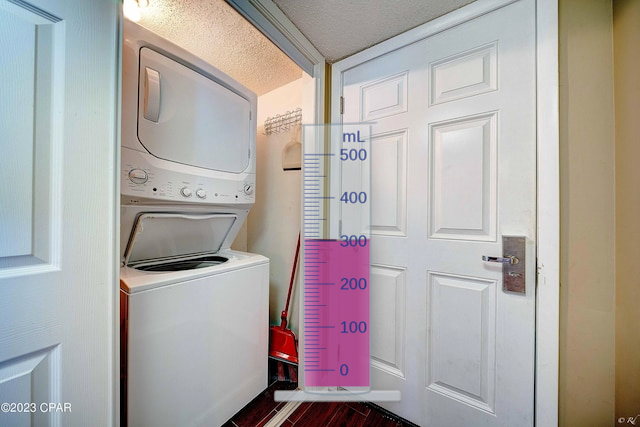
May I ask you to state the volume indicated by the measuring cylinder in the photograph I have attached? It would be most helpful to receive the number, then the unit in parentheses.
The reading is 300 (mL)
